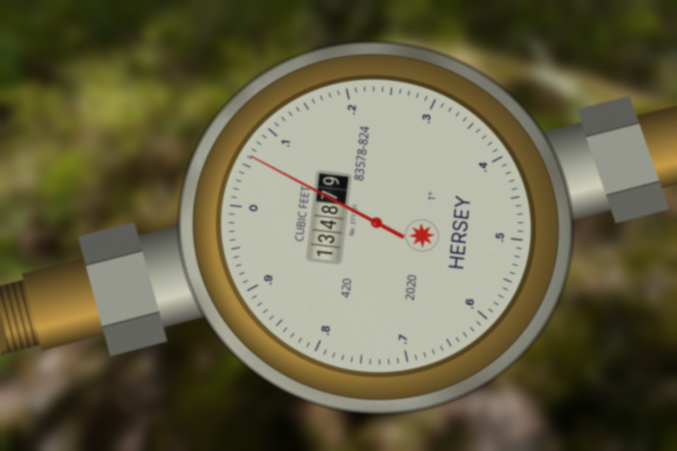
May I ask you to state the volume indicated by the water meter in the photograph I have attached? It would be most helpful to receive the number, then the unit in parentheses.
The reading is 134879.06 (ft³)
